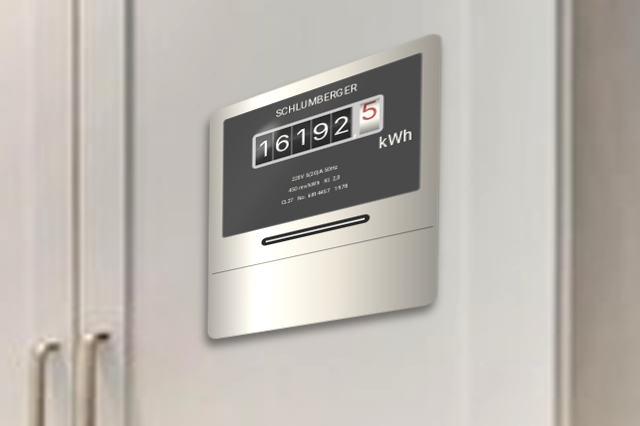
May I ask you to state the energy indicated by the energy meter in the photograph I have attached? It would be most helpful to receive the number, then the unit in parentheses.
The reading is 16192.5 (kWh)
